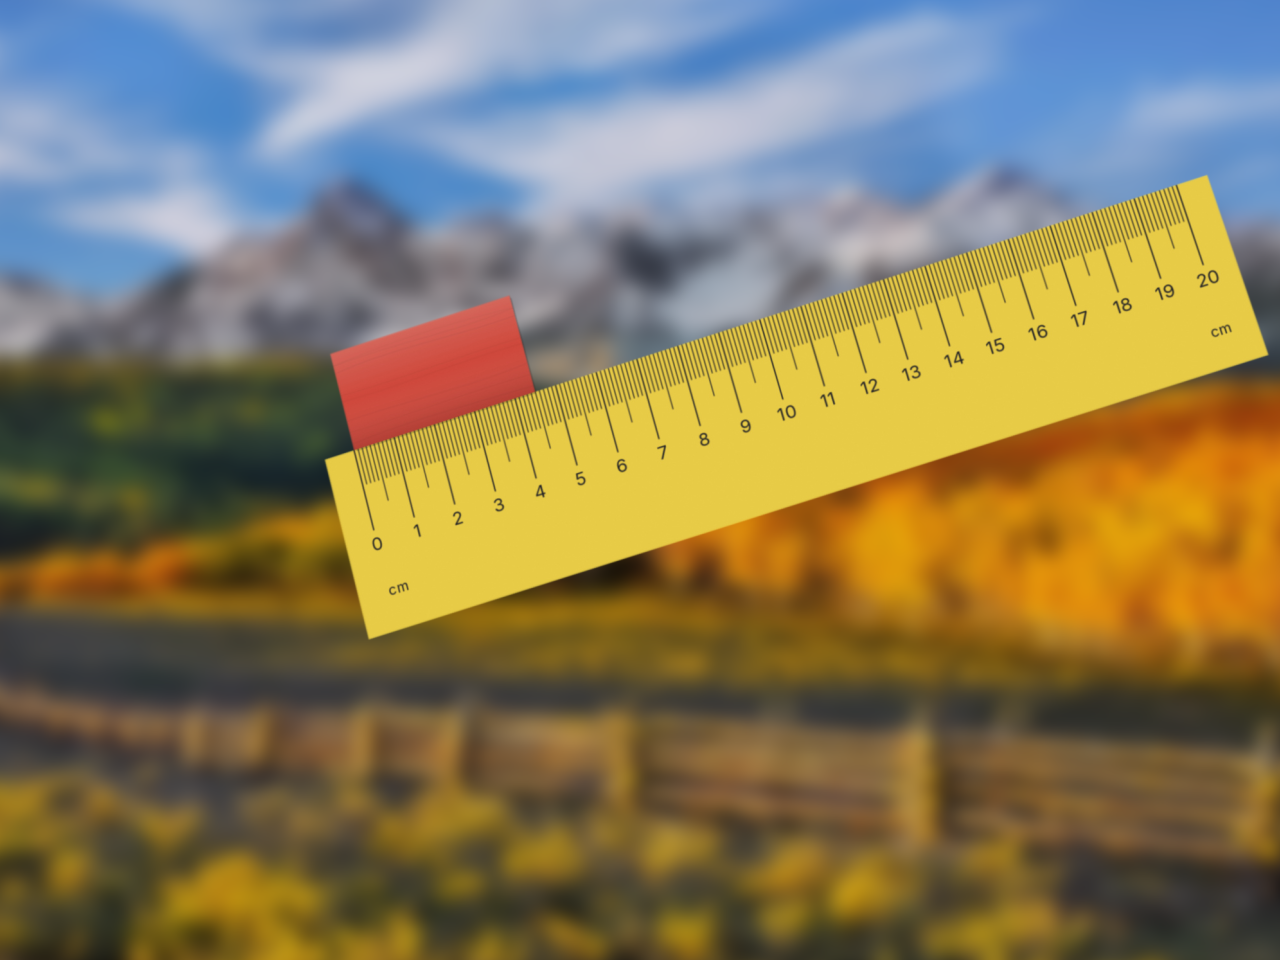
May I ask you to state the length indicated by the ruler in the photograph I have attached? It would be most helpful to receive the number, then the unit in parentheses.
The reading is 4.5 (cm)
